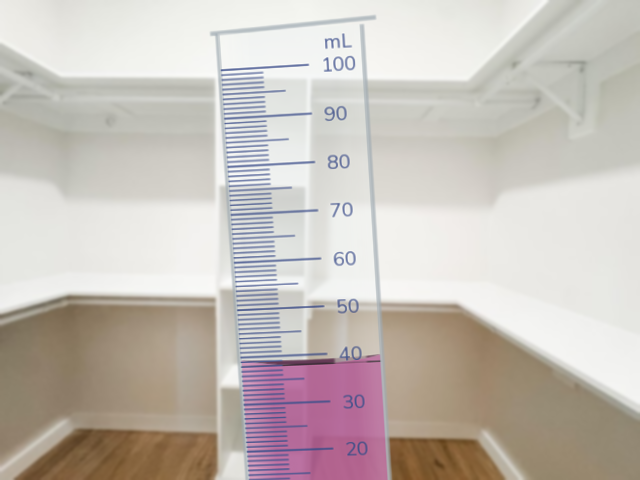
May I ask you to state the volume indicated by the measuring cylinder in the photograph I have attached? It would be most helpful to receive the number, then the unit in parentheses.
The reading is 38 (mL)
